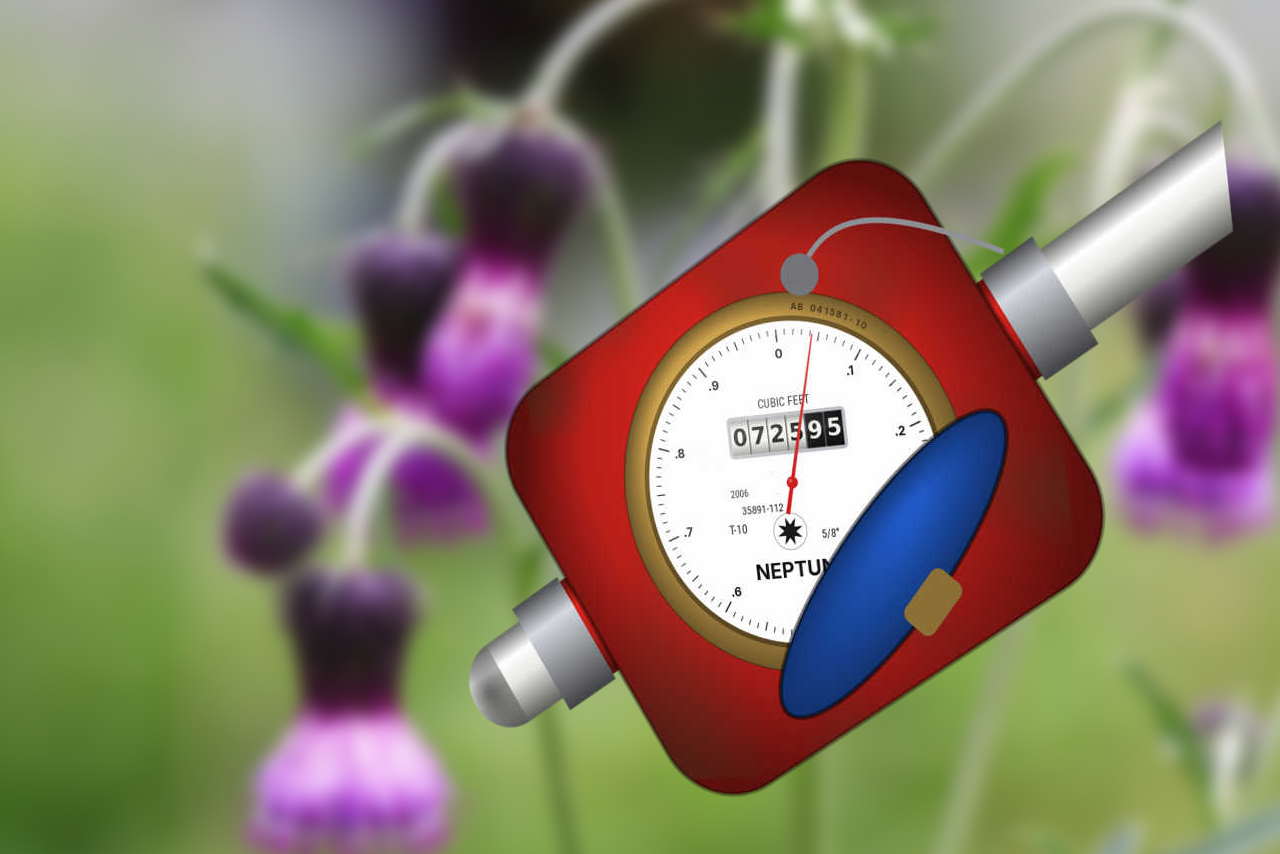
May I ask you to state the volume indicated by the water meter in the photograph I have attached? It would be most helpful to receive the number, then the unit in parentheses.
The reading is 72595.04 (ft³)
